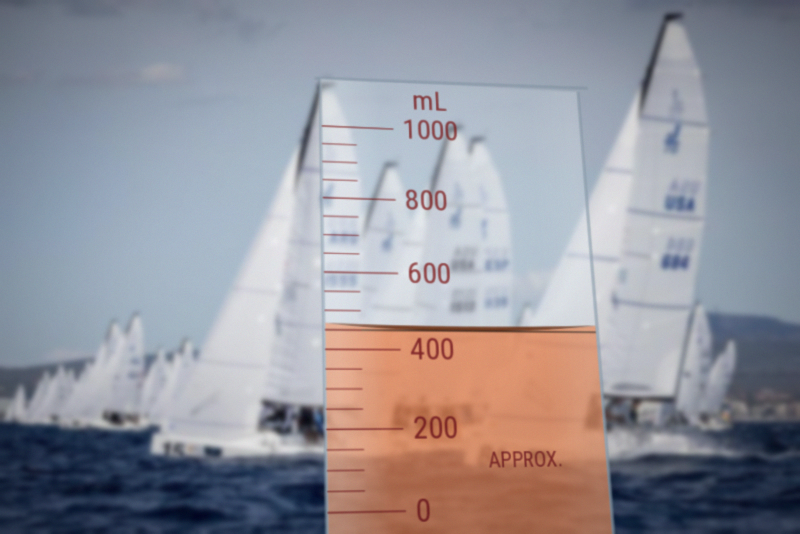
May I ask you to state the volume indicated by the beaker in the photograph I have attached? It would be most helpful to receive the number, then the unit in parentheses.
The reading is 450 (mL)
